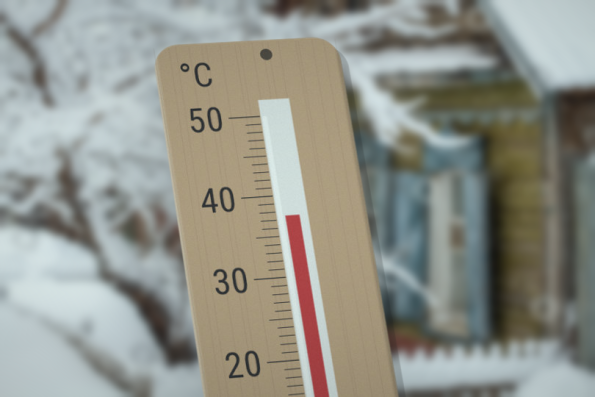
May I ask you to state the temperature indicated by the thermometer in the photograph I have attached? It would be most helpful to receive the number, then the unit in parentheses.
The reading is 37.5 (°C)
